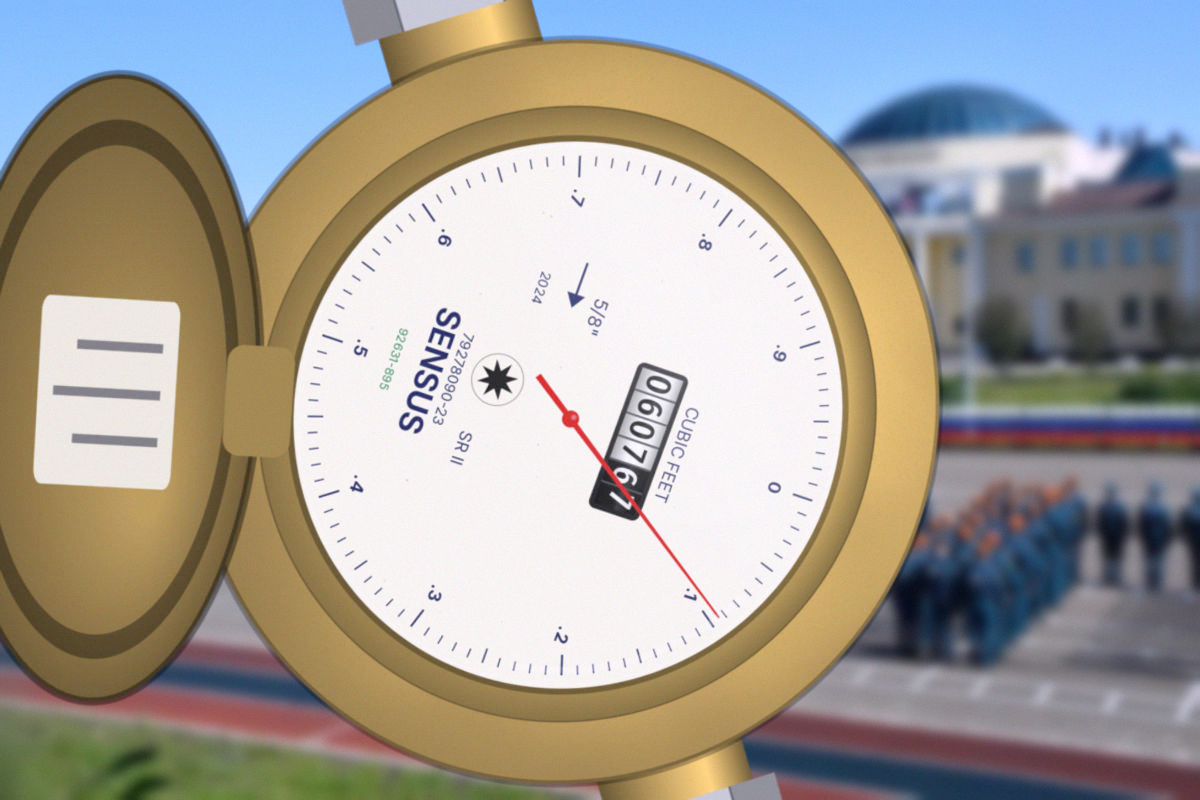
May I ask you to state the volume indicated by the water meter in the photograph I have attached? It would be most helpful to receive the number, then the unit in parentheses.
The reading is 60767.09 (ft³)
